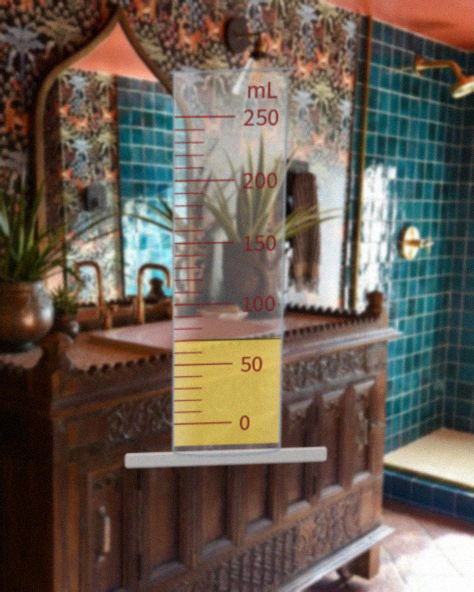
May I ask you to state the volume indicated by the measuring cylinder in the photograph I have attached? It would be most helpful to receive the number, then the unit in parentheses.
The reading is 70 (mL)
